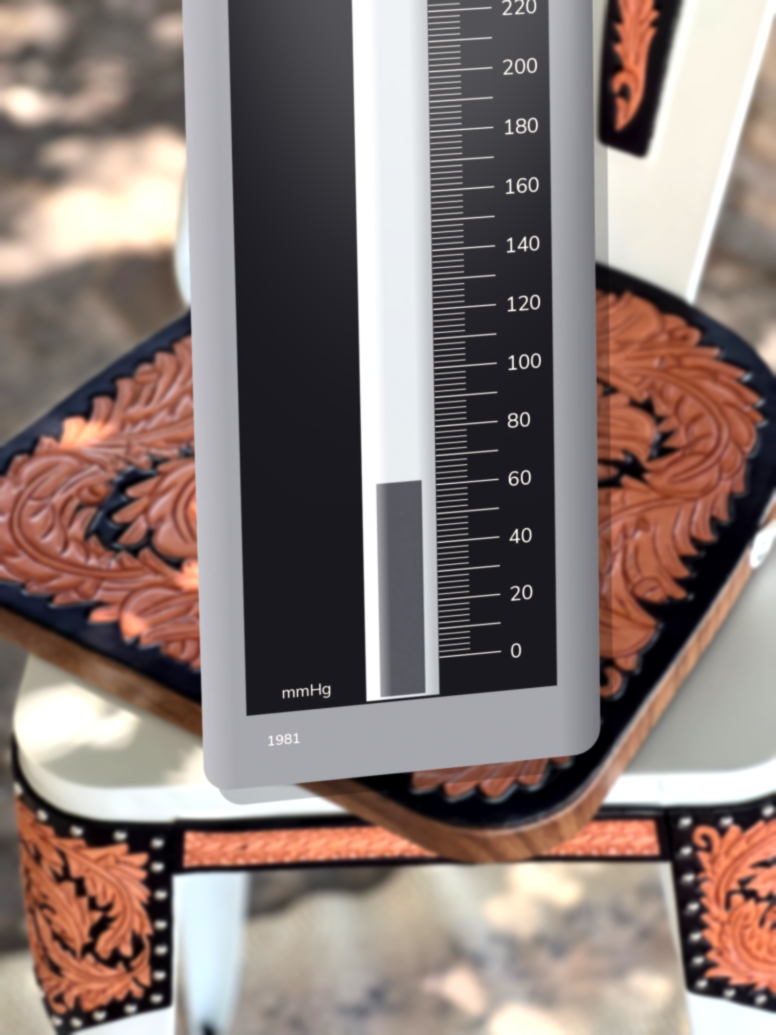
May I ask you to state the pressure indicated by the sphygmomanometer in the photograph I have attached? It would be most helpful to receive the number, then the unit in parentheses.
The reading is 62 (mmHg)
